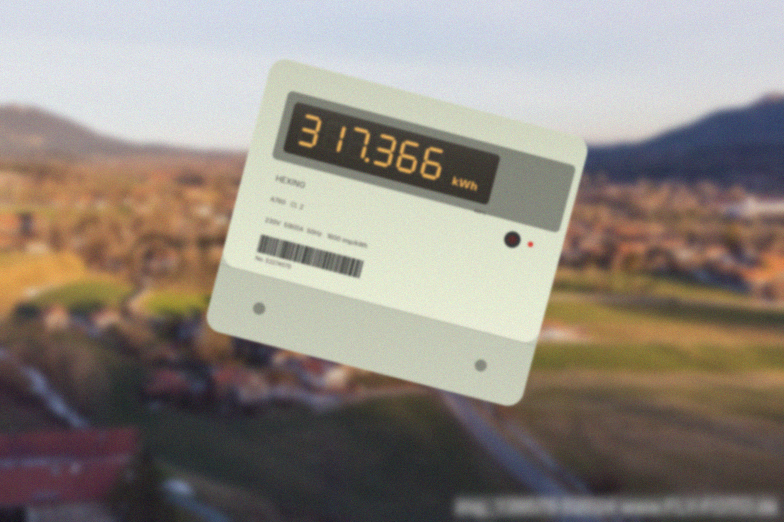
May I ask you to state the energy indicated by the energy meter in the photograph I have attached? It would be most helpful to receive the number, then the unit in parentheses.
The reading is 317.366 (kWh)
